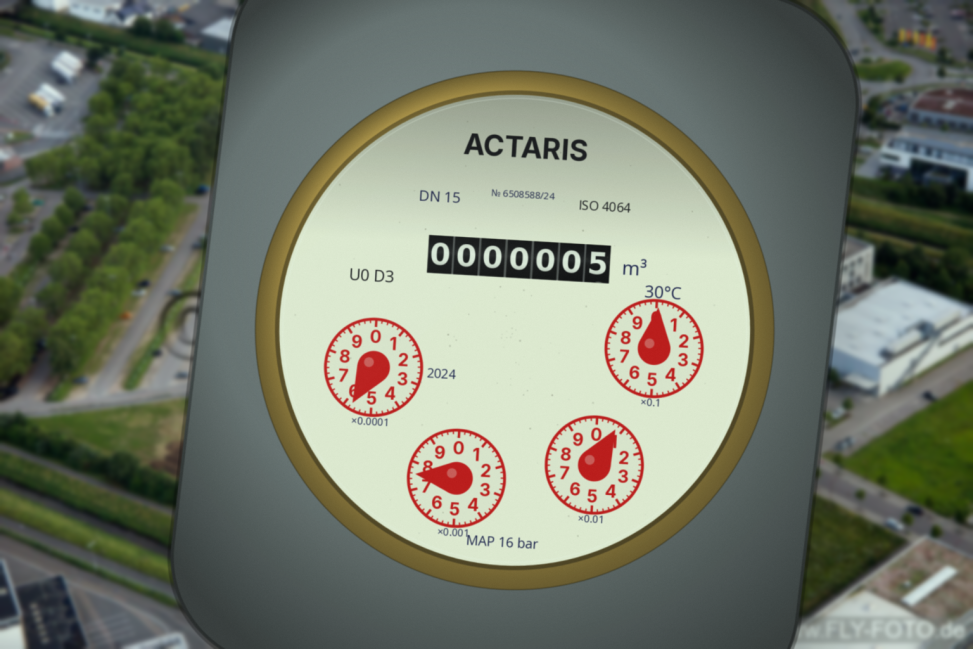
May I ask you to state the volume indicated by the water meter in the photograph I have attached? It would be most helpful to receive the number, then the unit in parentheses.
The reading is 5.0075 (m³)
